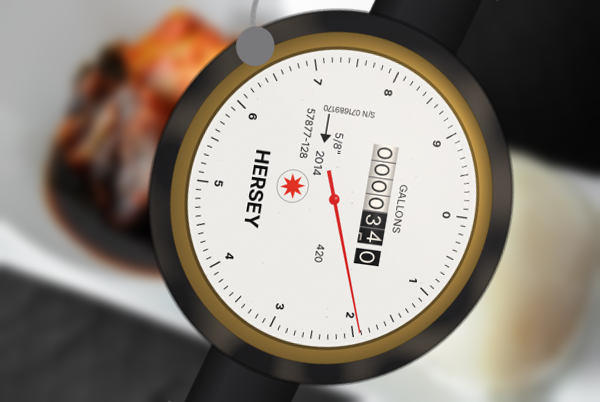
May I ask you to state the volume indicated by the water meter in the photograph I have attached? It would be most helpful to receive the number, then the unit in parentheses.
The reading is 341.9 (gal)
